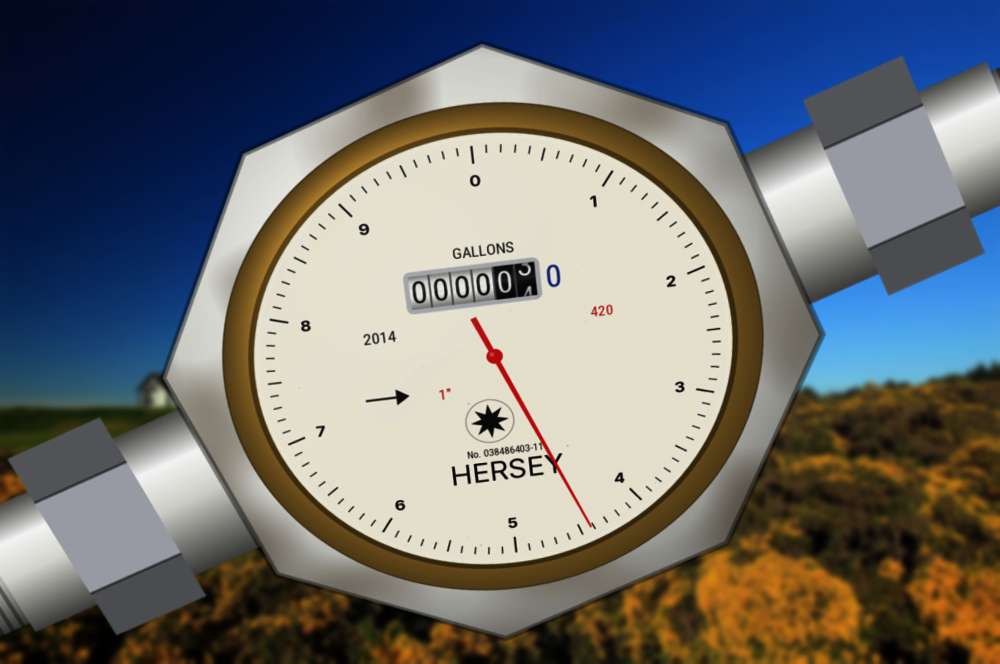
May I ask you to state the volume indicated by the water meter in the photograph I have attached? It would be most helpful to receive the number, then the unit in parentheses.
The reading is 34.4 (gal)
